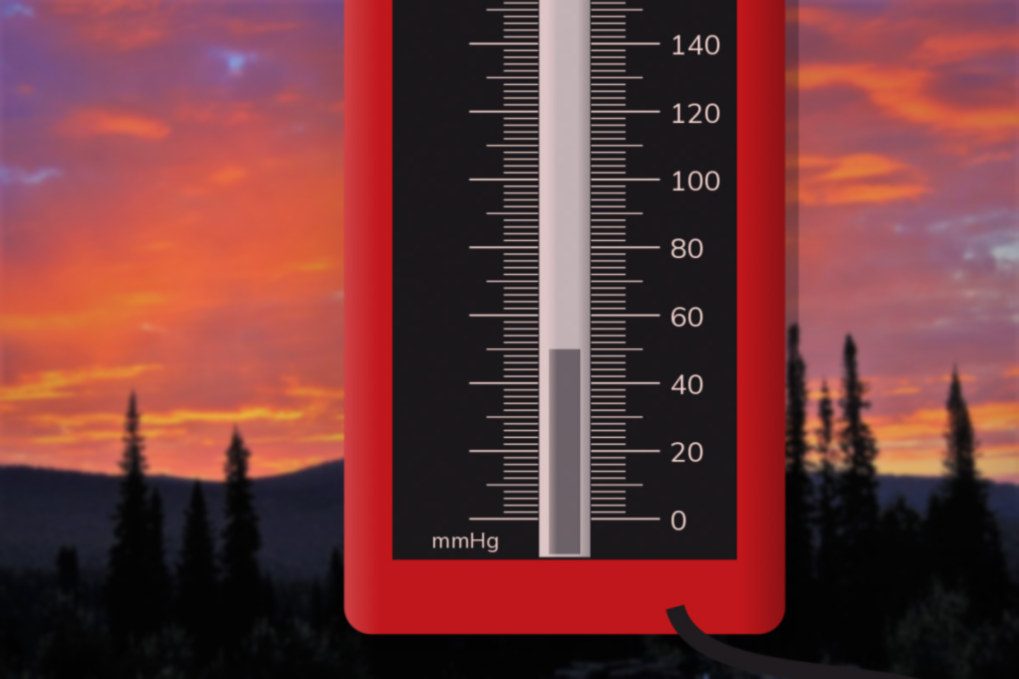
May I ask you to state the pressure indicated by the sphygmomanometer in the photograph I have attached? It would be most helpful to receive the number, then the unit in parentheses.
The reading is 50 (mmHg)
